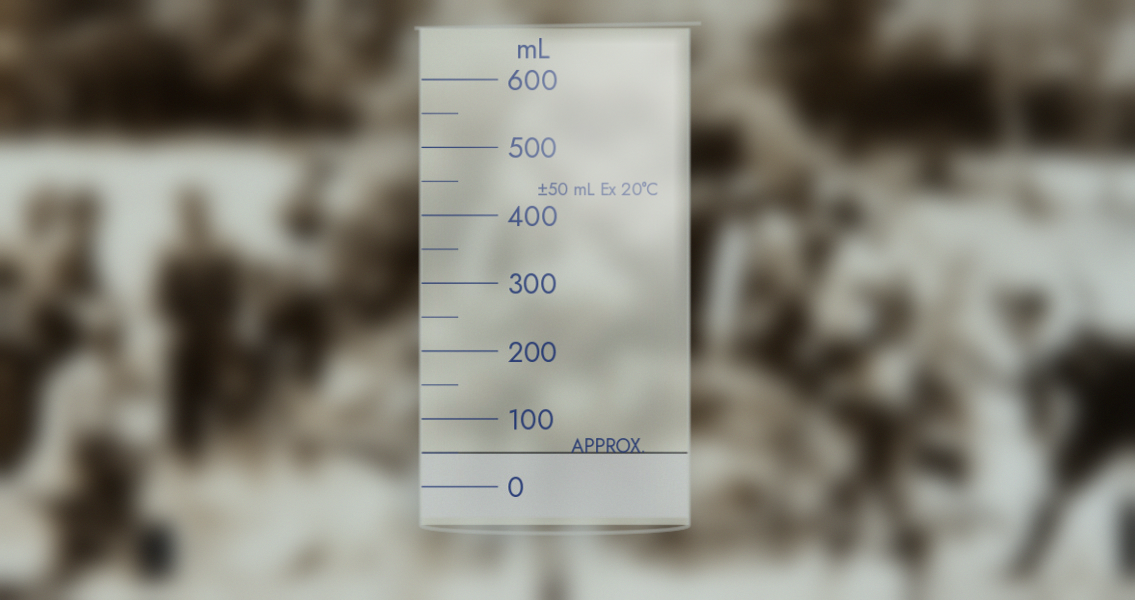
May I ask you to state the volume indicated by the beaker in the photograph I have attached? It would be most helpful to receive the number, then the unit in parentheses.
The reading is 50 (mL)
